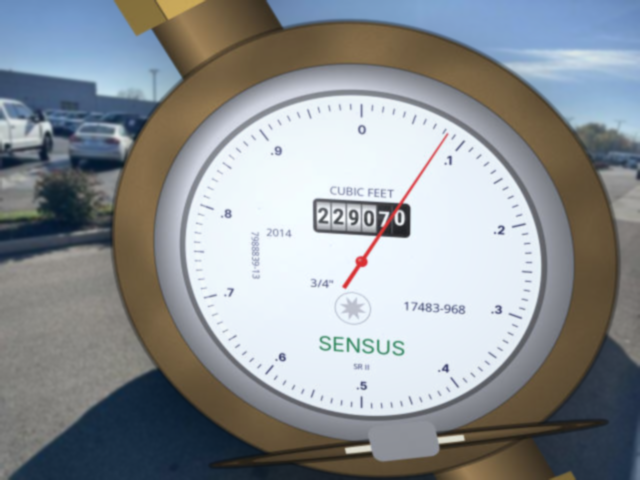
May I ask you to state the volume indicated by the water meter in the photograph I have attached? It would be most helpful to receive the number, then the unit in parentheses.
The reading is 229070.08 (ft³)
